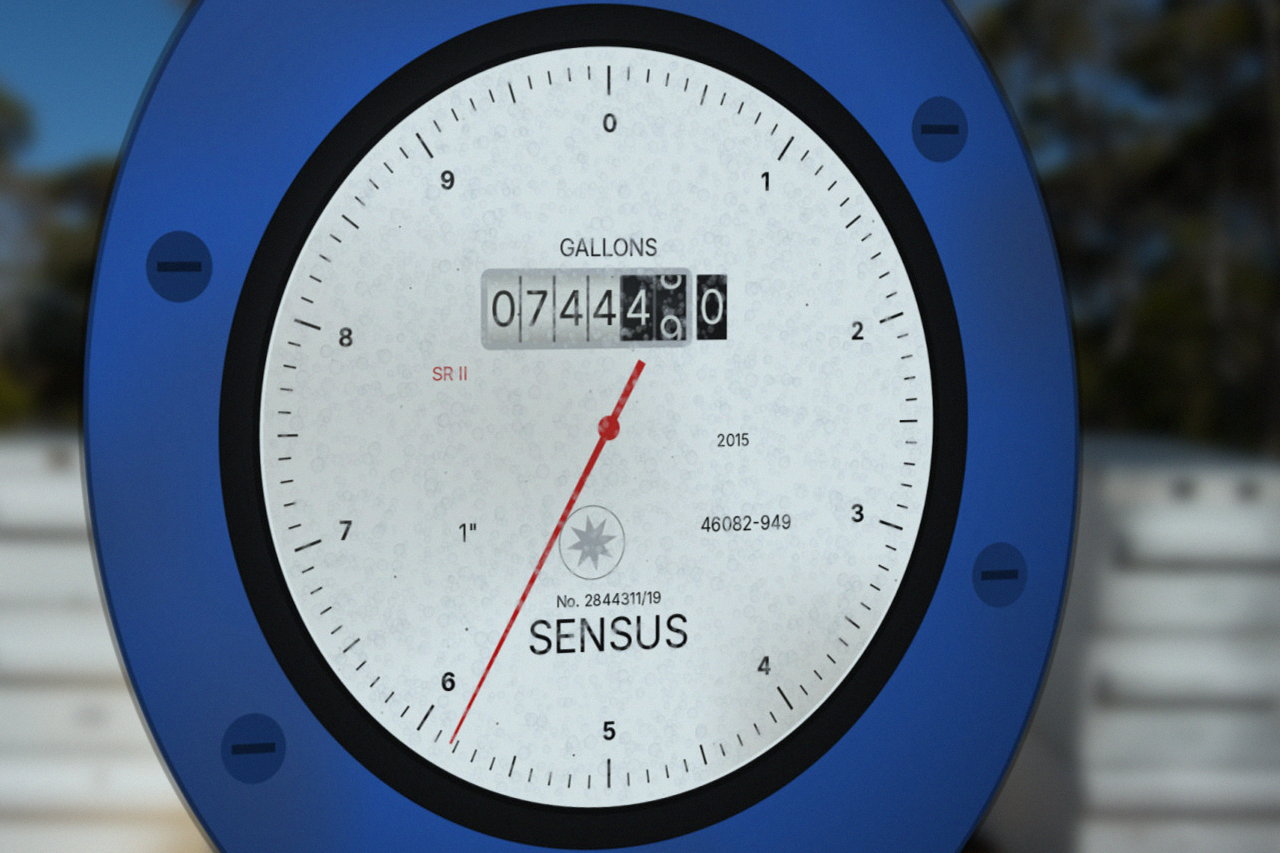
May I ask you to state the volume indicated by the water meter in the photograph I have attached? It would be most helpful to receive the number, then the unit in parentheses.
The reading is 744485.8 (gal)
